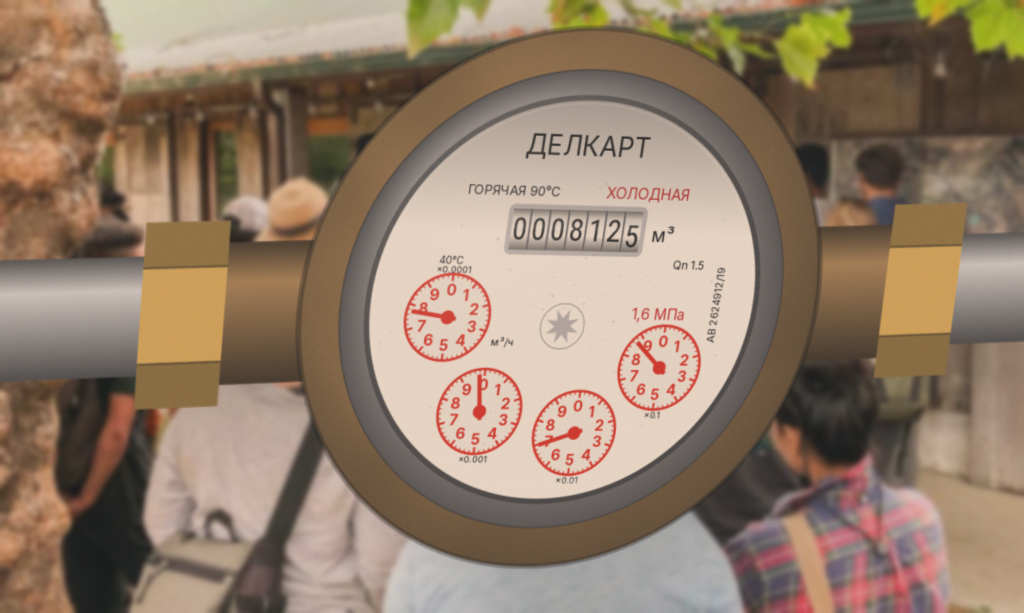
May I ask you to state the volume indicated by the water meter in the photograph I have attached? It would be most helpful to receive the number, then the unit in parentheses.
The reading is 8124.8697 (m³)
